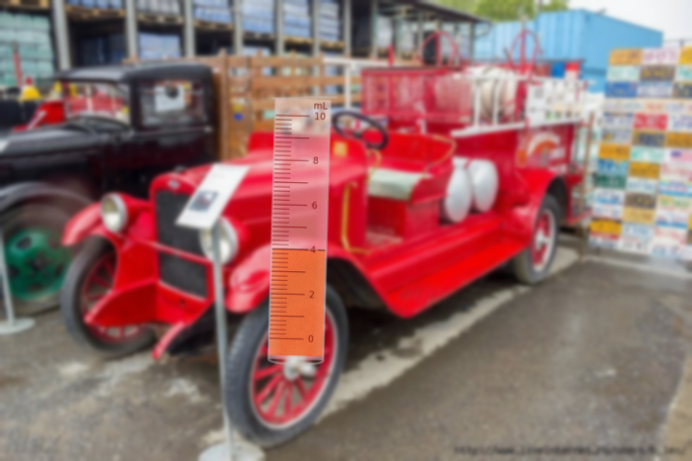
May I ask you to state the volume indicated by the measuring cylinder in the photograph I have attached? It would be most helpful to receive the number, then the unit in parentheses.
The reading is 4 (mL)
